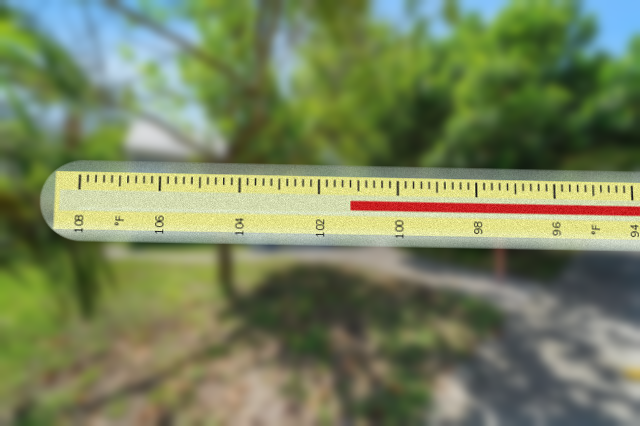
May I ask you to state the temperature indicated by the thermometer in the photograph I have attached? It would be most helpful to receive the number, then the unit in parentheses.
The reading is 101.2 (°F)
